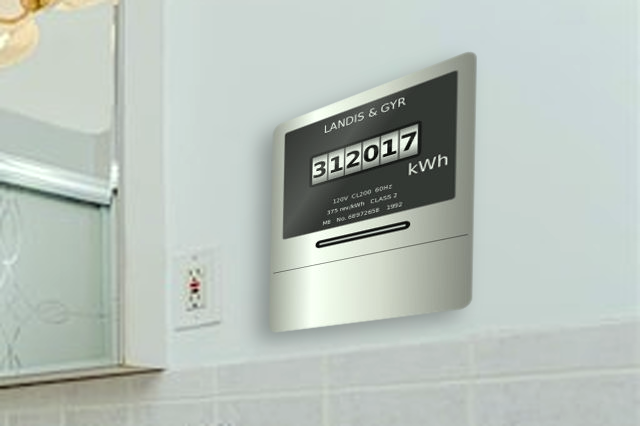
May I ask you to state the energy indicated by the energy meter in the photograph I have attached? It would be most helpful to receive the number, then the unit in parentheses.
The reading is 312017 (kWh)
